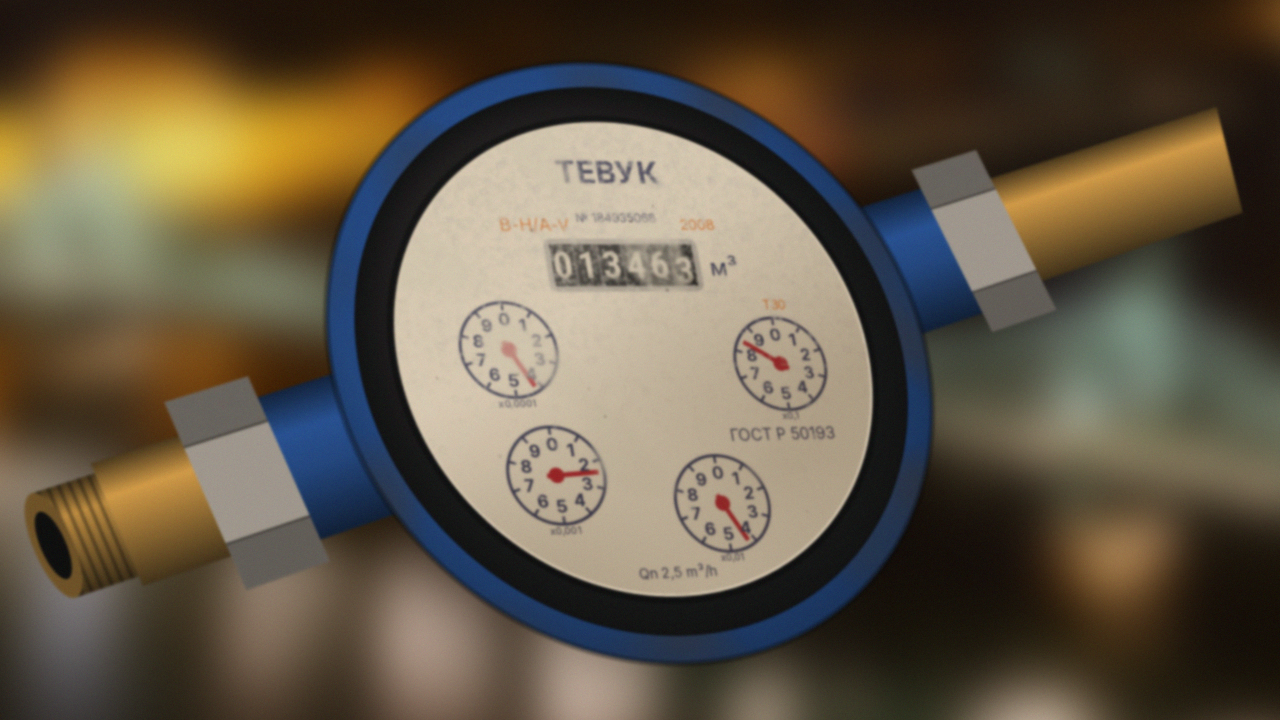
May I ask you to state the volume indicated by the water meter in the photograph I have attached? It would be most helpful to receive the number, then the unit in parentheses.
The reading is 13462.8424 (m³)
